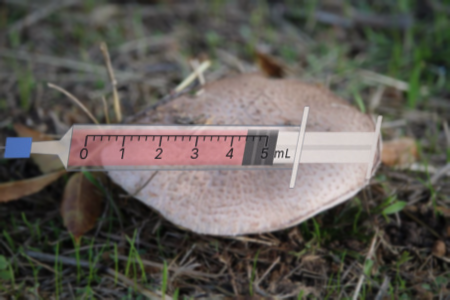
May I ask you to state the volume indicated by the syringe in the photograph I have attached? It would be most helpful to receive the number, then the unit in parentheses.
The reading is 4.4 (mL)
